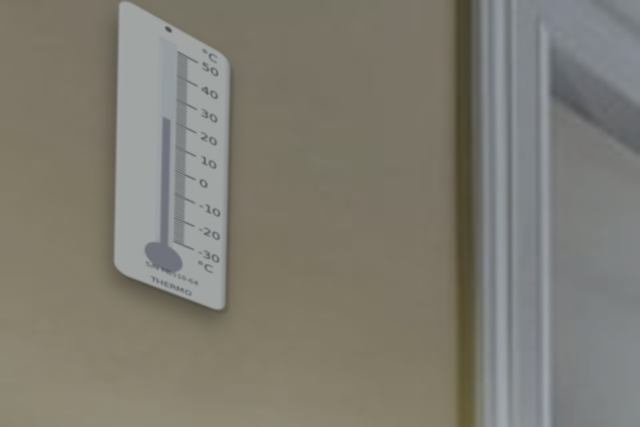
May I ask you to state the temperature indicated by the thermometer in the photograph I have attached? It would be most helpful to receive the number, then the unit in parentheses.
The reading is 20 (°C)
